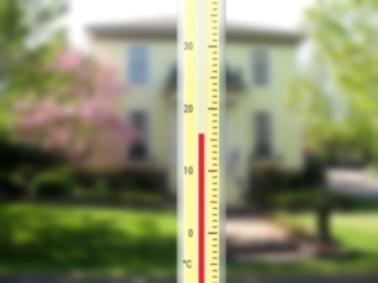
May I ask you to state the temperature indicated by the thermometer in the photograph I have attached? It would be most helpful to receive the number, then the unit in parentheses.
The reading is 16 (°C)
